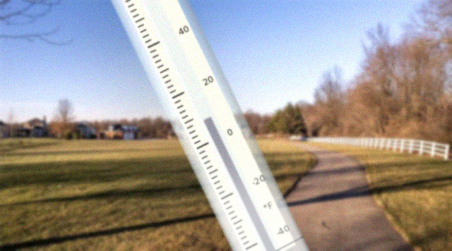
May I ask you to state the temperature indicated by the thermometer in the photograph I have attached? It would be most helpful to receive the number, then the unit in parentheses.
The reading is 8 (°F)
